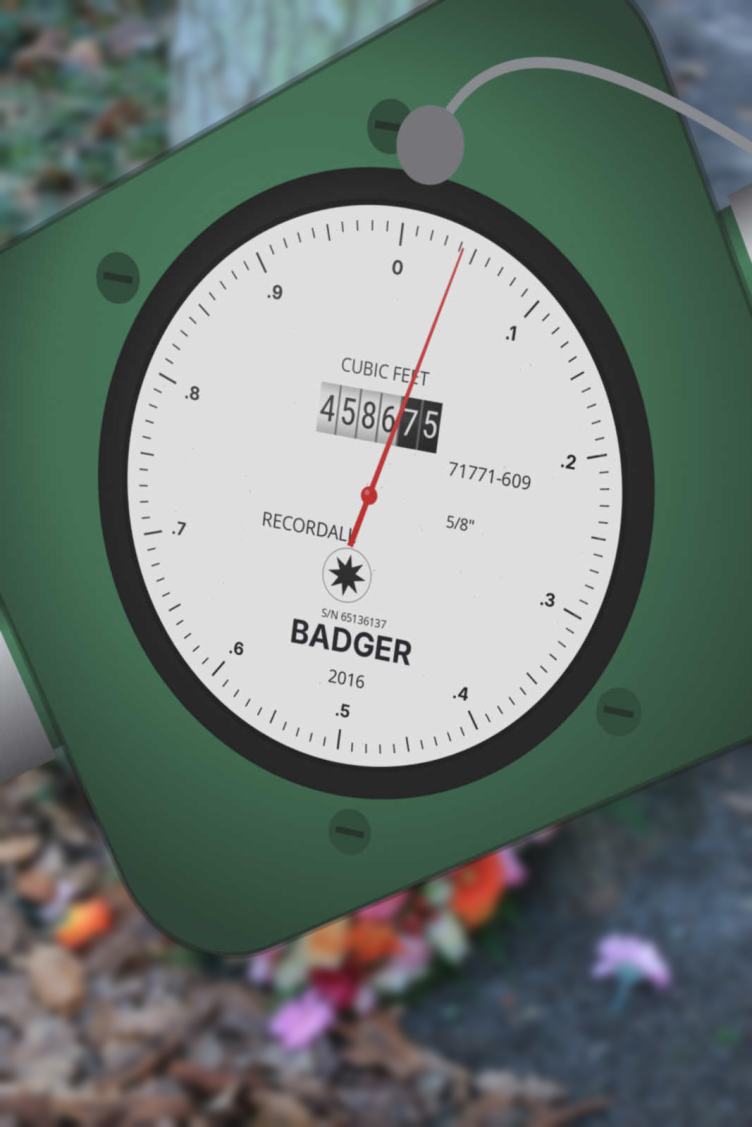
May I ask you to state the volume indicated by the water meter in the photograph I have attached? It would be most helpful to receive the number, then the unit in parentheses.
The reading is 458675.04 (ft³)
